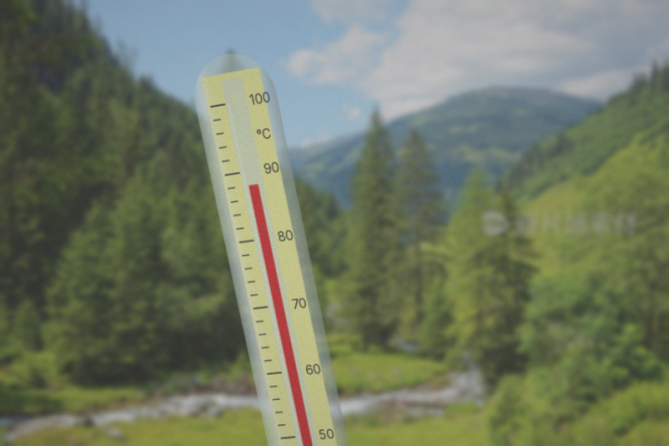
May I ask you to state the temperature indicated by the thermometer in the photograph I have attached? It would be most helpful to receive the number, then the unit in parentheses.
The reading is 88 (°C)
